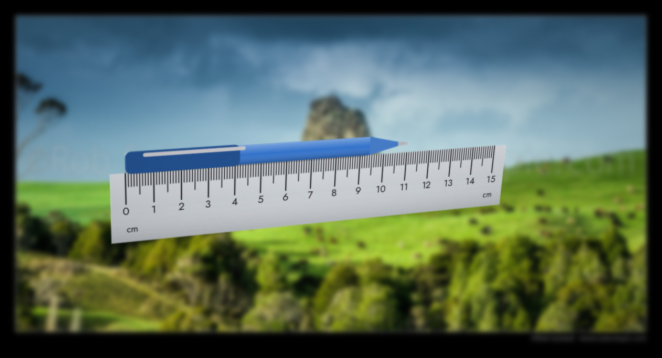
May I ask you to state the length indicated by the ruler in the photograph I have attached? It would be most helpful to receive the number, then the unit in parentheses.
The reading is 11 (cm)
